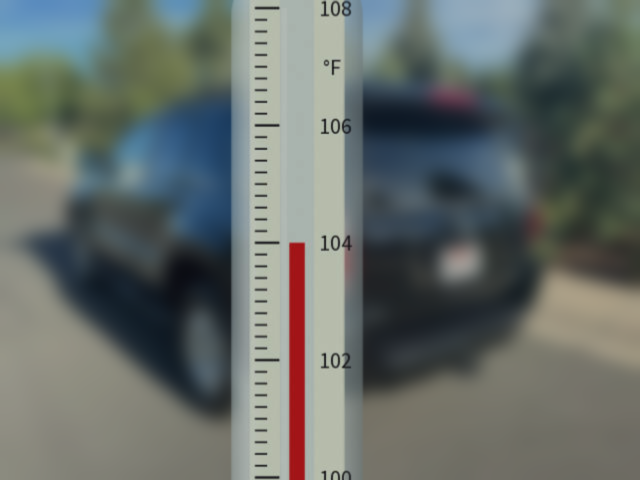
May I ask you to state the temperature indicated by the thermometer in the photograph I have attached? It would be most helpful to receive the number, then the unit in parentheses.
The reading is 104 (°F)
